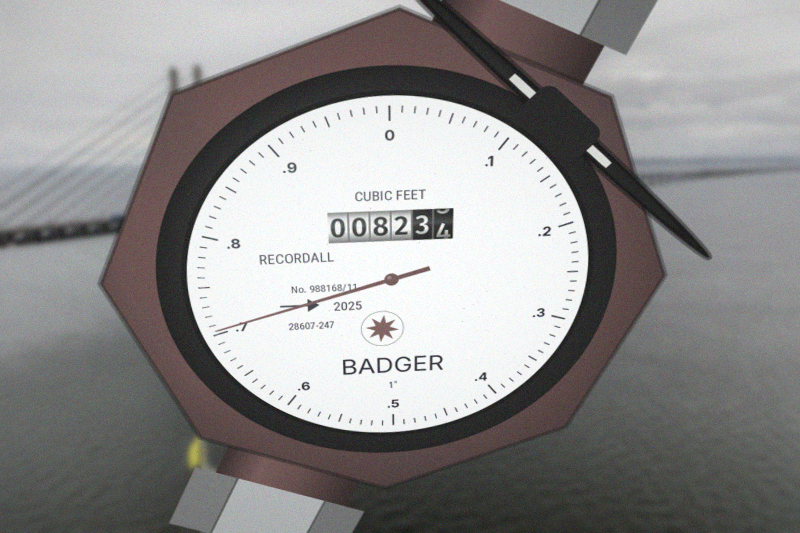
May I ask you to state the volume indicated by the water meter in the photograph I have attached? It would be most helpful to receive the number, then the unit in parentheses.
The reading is 8233.70 (ft³)
